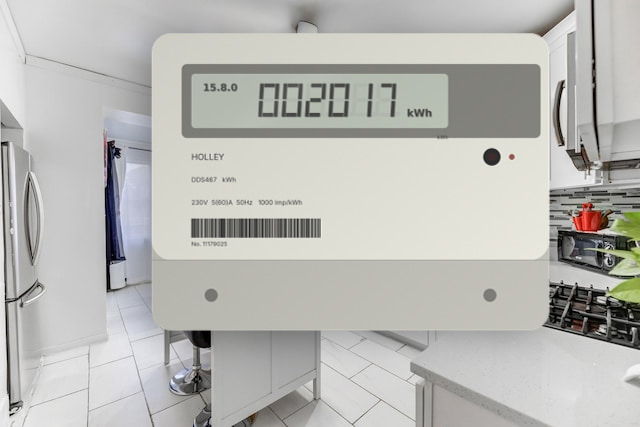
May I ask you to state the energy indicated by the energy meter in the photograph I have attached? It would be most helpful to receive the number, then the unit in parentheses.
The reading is 2017 (kWh)
